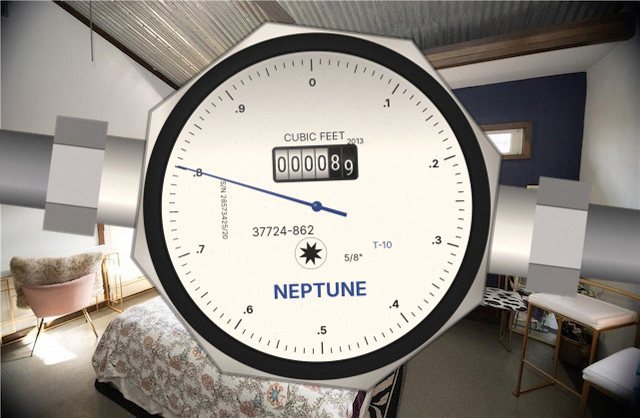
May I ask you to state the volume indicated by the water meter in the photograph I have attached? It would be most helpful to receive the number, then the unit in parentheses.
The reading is 88.80 (ft³)
